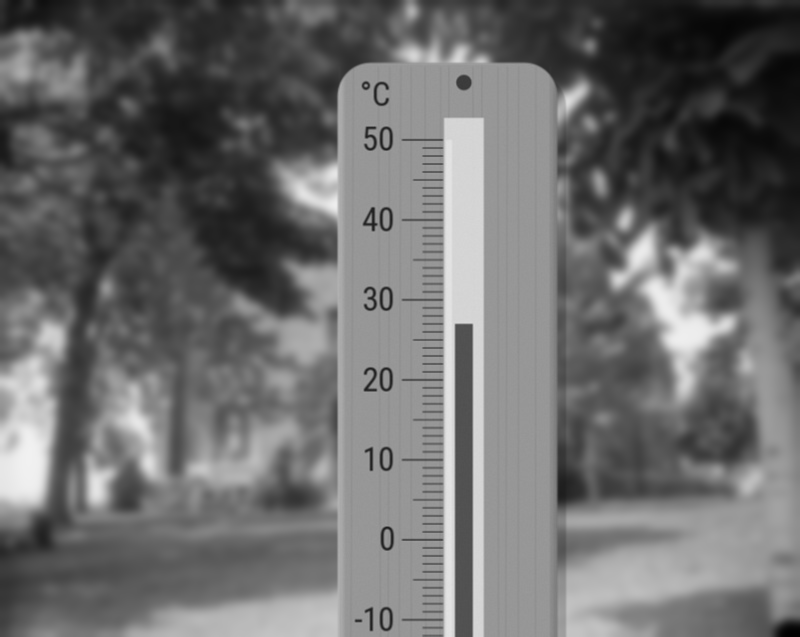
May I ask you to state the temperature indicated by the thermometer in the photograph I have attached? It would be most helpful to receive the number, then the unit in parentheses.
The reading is 27 (°C)
